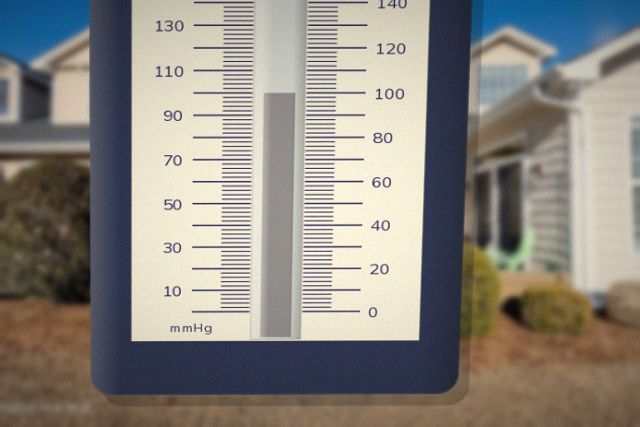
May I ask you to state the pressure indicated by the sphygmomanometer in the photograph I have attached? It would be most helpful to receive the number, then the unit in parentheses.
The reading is 100 (mmHg)
